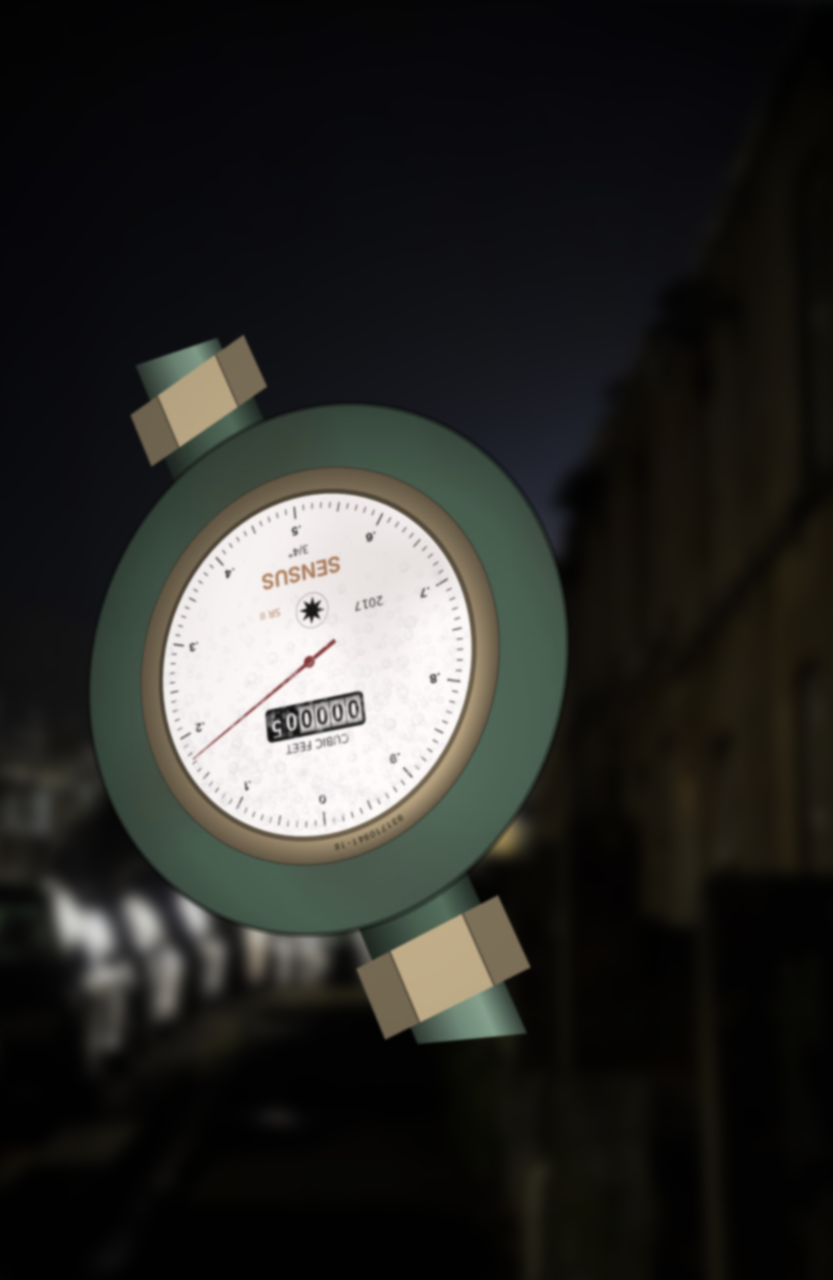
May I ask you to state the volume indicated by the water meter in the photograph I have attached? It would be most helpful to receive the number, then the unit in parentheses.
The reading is 5.17 (ft³)
